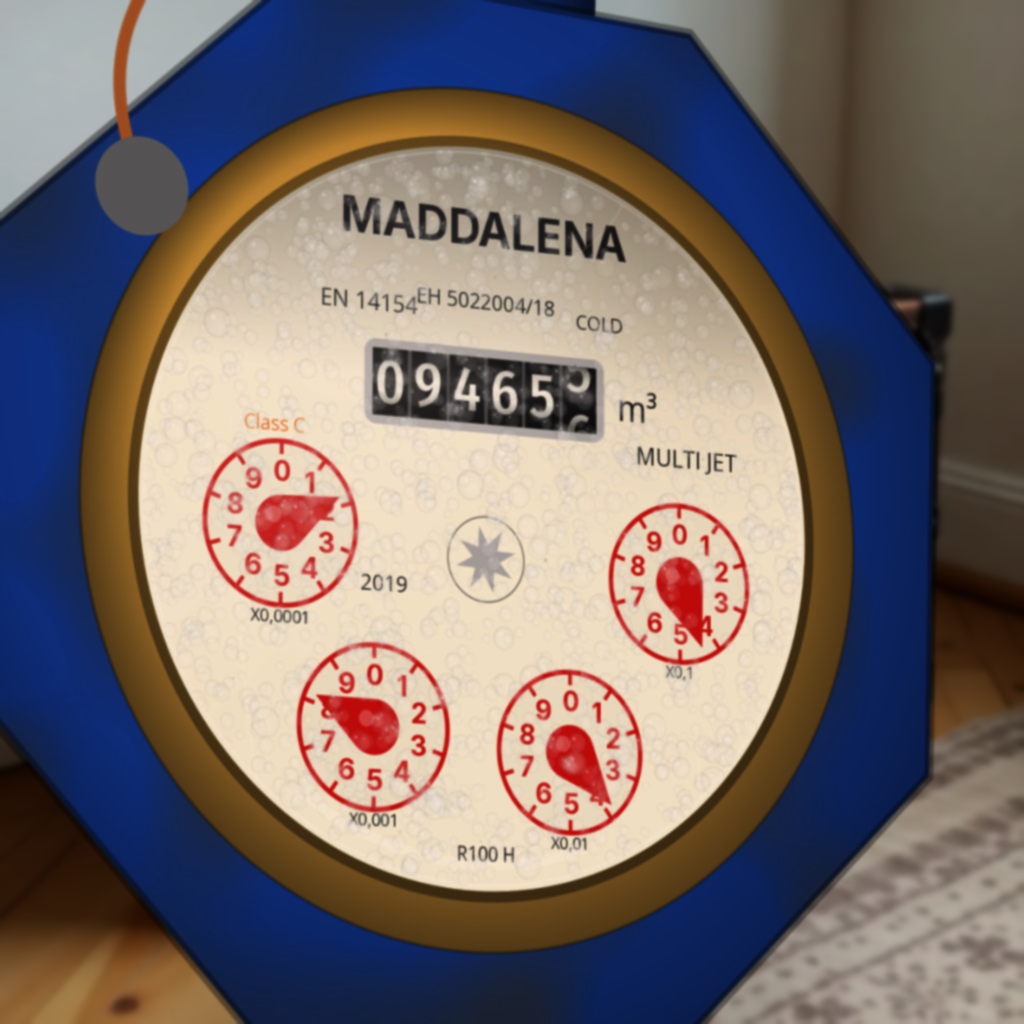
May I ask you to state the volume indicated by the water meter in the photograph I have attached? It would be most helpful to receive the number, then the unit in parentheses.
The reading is 94655.4381 (m³)
